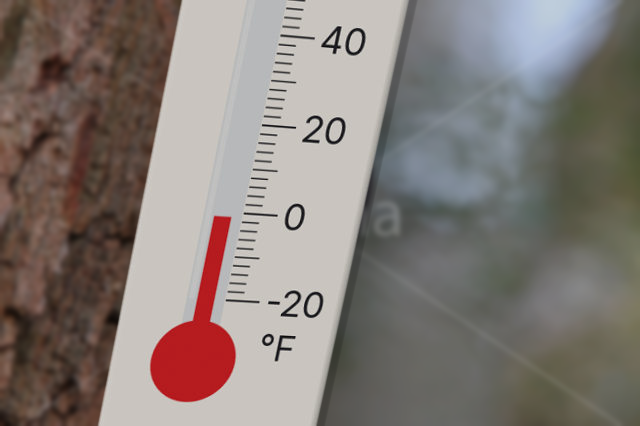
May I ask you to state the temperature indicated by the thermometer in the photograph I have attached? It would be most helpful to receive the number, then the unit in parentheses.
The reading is -1 (°F)
